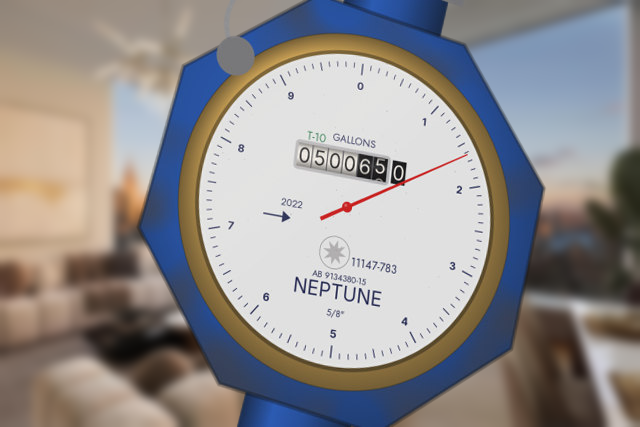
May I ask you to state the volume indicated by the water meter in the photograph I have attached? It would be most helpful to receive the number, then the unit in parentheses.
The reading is 500651.6 (gal)
